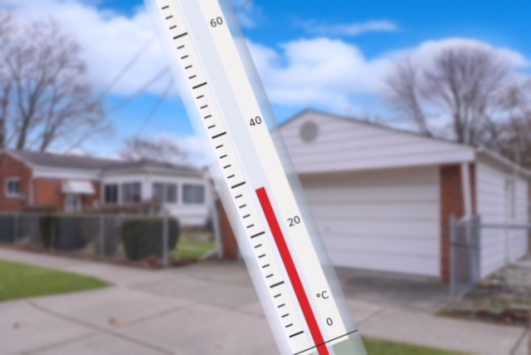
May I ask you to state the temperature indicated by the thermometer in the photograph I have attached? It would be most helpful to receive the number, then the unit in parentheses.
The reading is 28 (°C)
